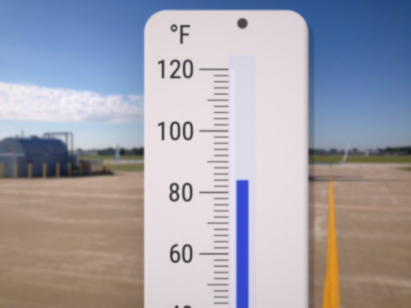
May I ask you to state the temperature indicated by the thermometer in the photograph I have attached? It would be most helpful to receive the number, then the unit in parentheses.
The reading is 84 (°F)
